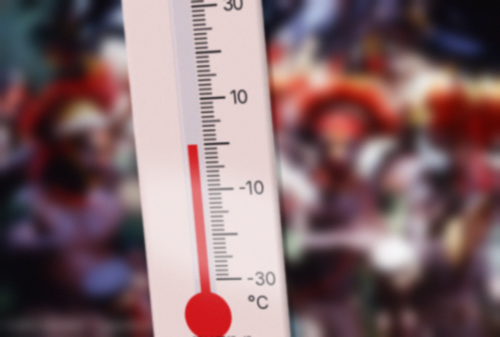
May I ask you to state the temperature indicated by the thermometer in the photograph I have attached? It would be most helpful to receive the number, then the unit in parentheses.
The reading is 0 (°C)
